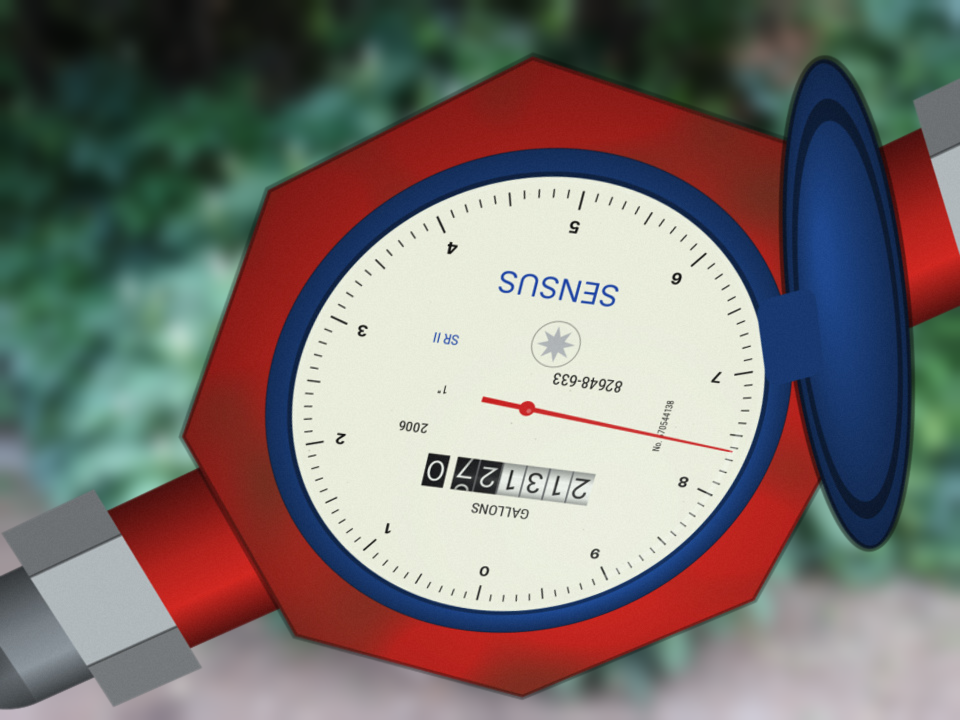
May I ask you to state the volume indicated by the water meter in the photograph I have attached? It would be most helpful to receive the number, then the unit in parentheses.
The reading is 2131267.6 (gal)
